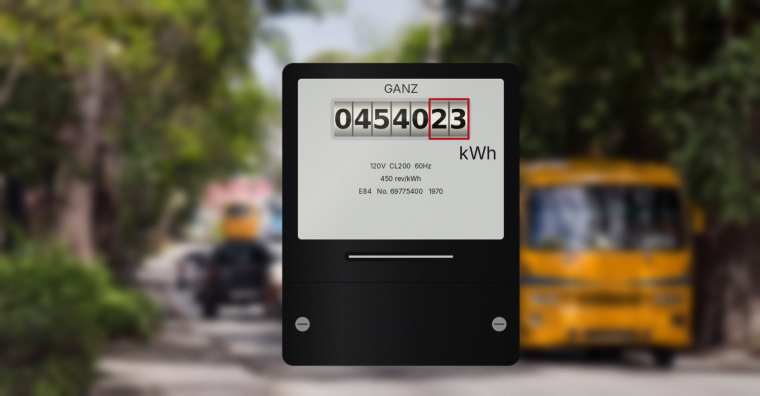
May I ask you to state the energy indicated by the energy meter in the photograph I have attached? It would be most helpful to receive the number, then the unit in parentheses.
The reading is 4540.23 (kWh)
